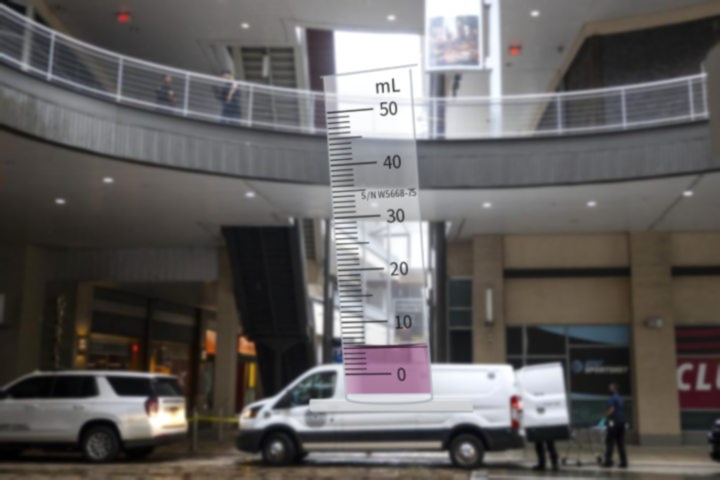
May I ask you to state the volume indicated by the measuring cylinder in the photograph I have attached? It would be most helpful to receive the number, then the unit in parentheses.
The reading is 5 (mL)
